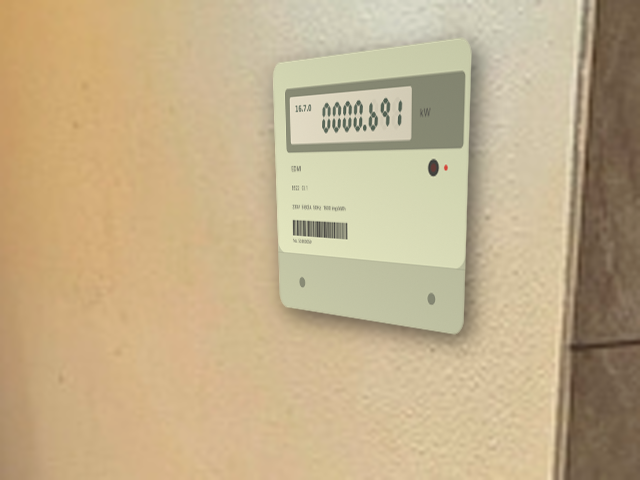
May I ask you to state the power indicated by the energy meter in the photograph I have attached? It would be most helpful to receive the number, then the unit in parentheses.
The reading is 0.691 (kW)
